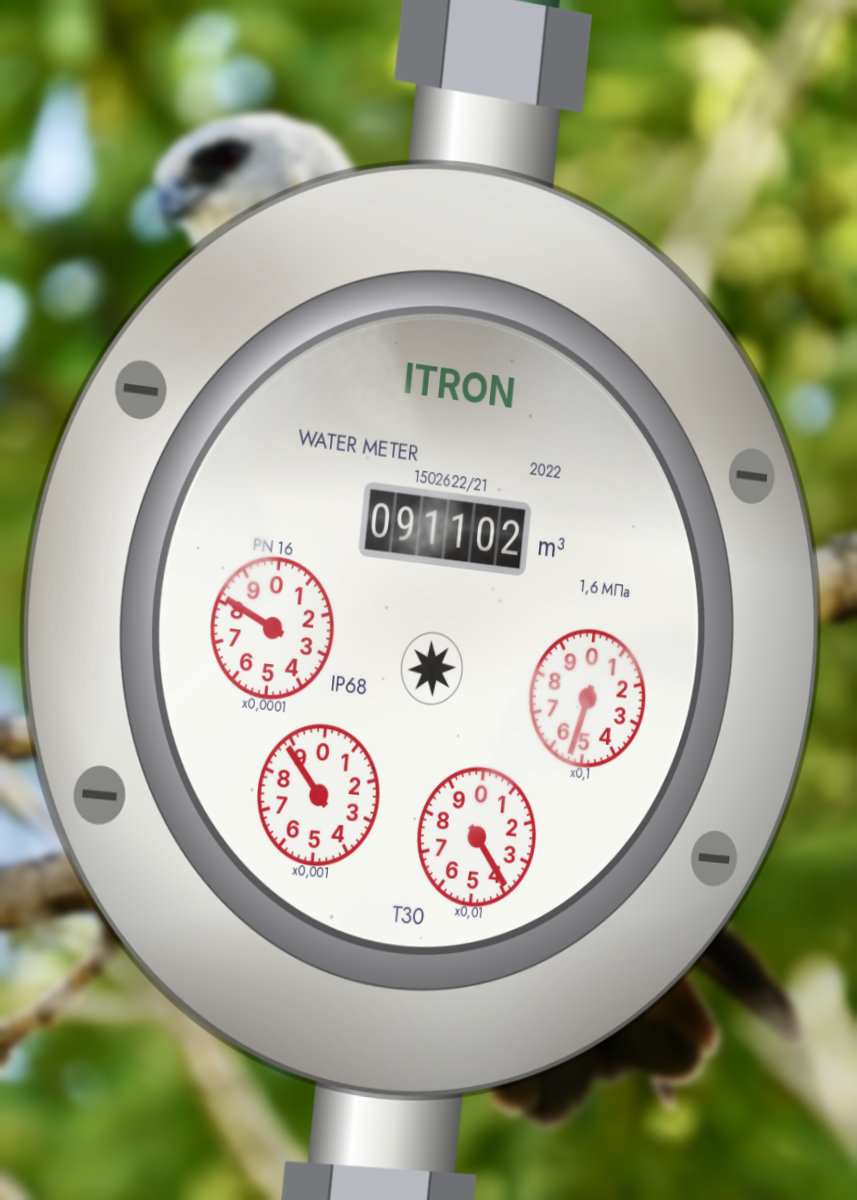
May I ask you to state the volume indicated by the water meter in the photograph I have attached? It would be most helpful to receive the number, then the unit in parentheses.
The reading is 91102.5388 (m³)
